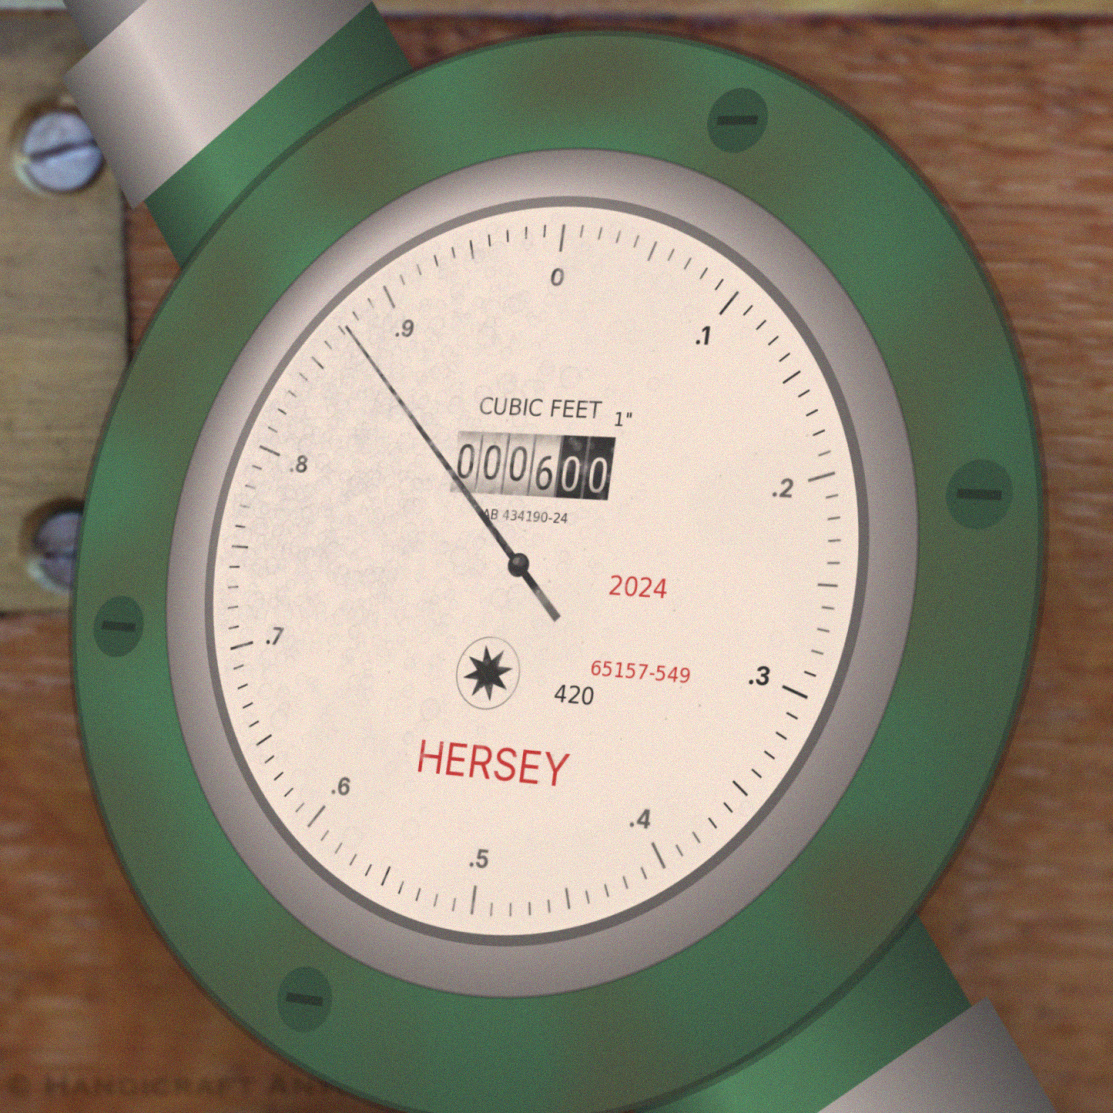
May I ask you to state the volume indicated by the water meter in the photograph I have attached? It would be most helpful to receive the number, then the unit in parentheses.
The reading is 599.87 (ft³)
